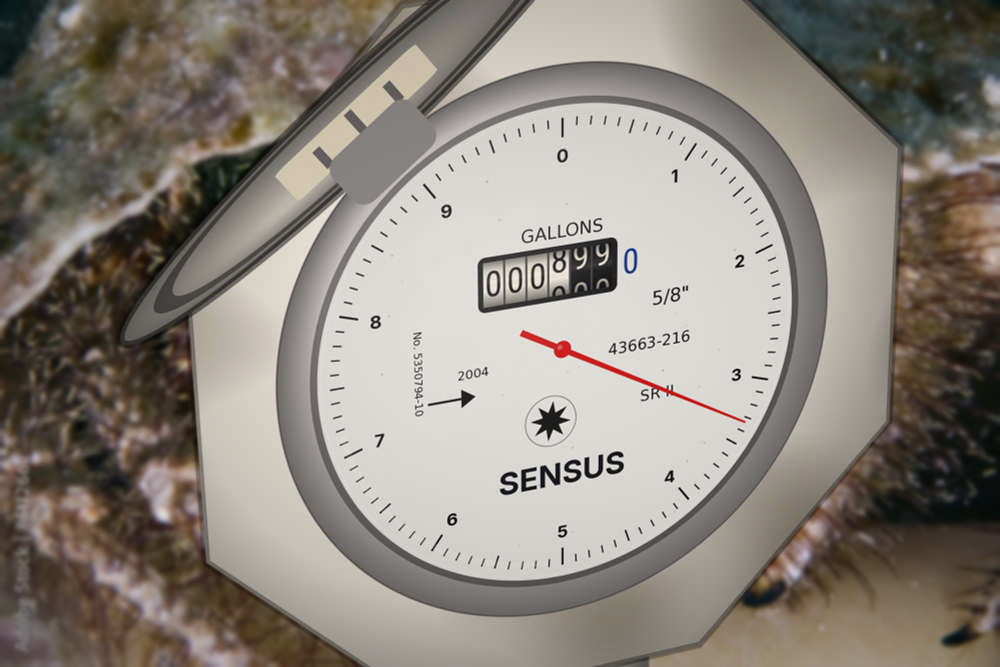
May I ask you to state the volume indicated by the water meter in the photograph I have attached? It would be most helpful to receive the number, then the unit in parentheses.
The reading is 8993.3 (gal)
